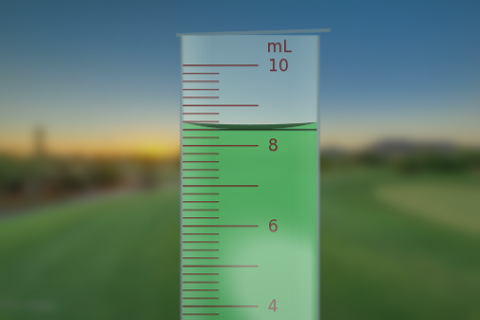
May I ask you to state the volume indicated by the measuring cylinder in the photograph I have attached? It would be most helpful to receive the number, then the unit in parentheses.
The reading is 8.4 (mL)
